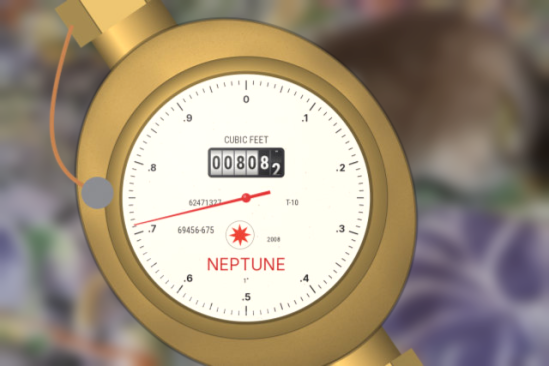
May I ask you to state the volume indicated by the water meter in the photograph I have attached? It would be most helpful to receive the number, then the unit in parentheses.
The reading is 8081.71 (ft³)
